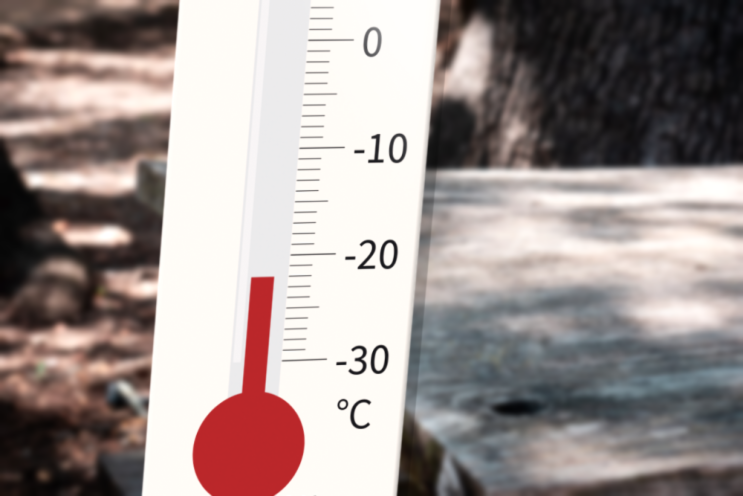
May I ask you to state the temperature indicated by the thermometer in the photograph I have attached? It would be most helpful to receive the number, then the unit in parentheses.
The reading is -22 (°C)
